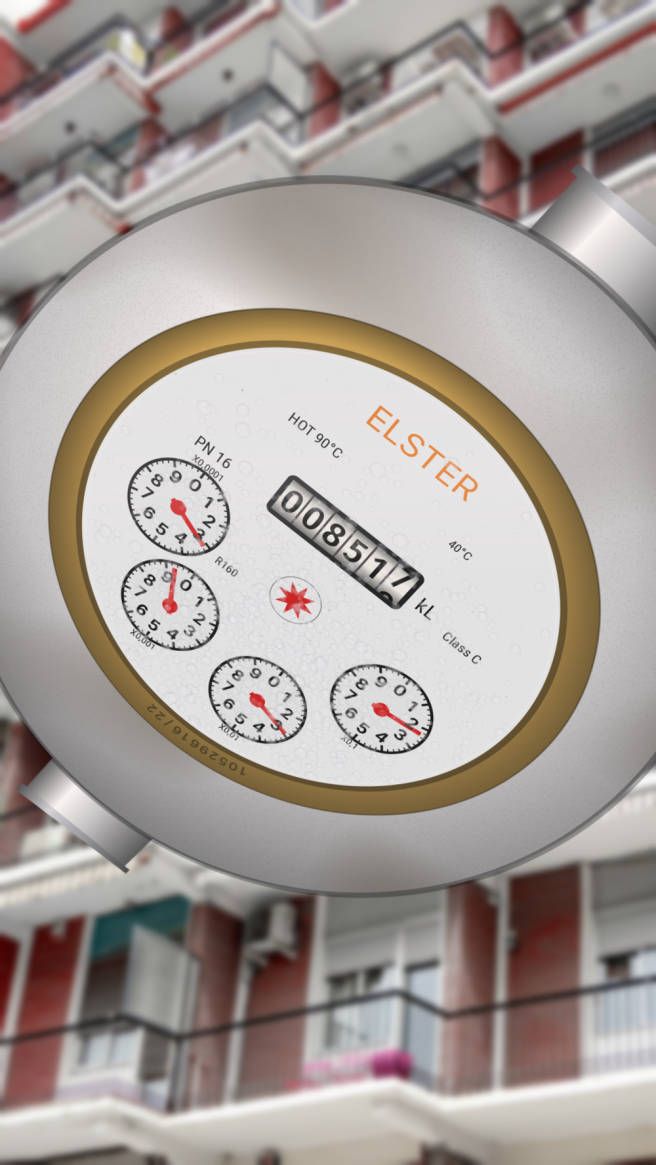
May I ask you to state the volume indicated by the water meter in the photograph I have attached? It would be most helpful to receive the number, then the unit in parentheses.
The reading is 8517.2293 (kL)
